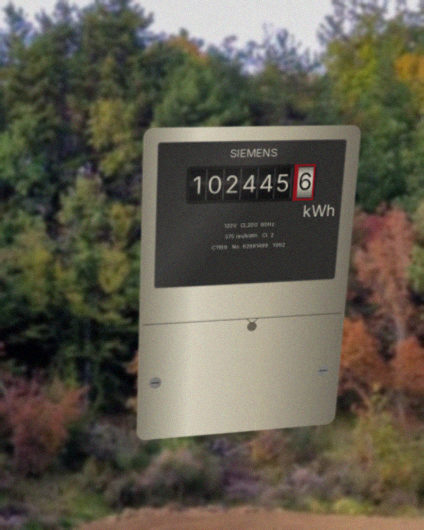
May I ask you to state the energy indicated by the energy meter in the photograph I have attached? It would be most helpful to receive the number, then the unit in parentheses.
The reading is 102445.6 (kWh)
